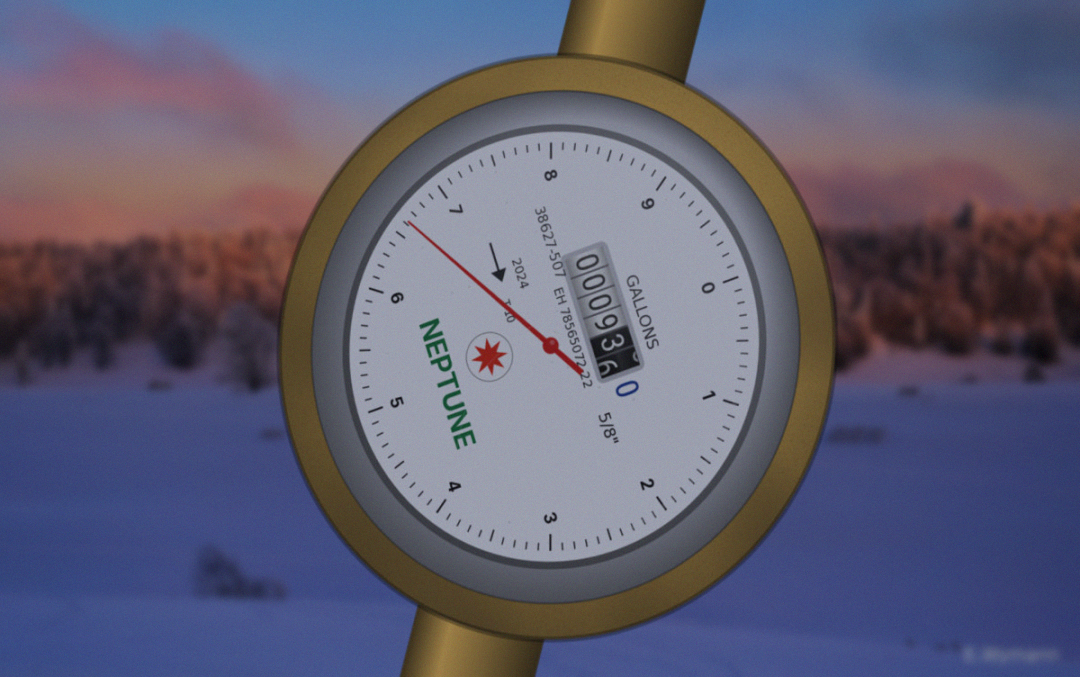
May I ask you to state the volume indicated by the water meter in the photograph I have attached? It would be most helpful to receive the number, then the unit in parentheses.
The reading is 9356.6 (gal)
